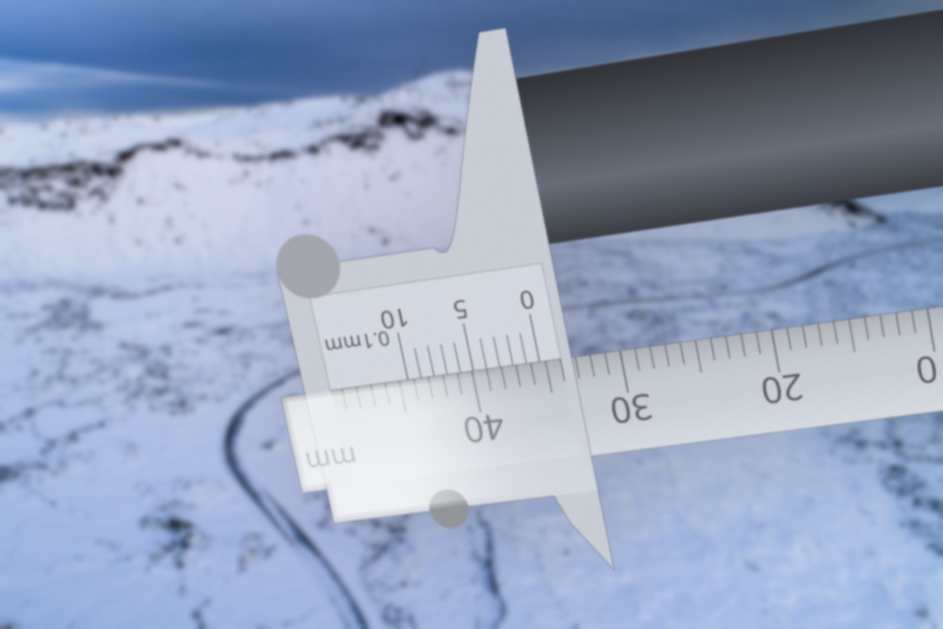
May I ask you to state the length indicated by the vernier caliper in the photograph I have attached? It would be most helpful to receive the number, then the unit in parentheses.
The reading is 35.4 (mm)
